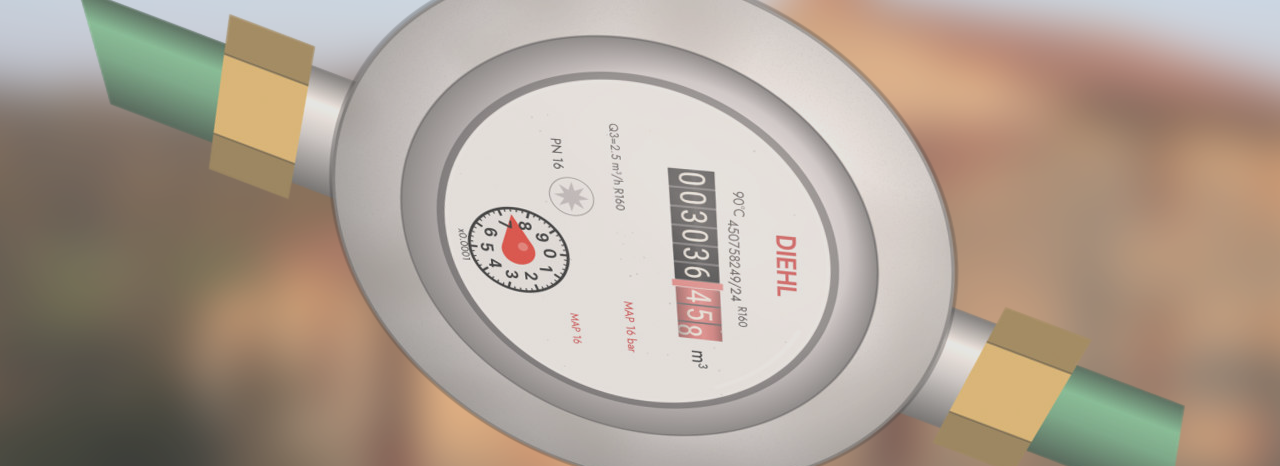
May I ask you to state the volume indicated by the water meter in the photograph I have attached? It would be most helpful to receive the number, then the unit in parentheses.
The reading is 3036.4577 (m³)
